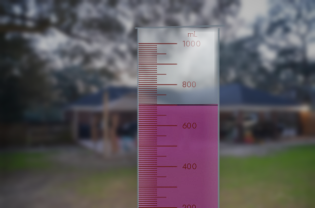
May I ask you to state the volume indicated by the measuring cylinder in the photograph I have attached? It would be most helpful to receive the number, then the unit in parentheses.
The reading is 700 (mL)
